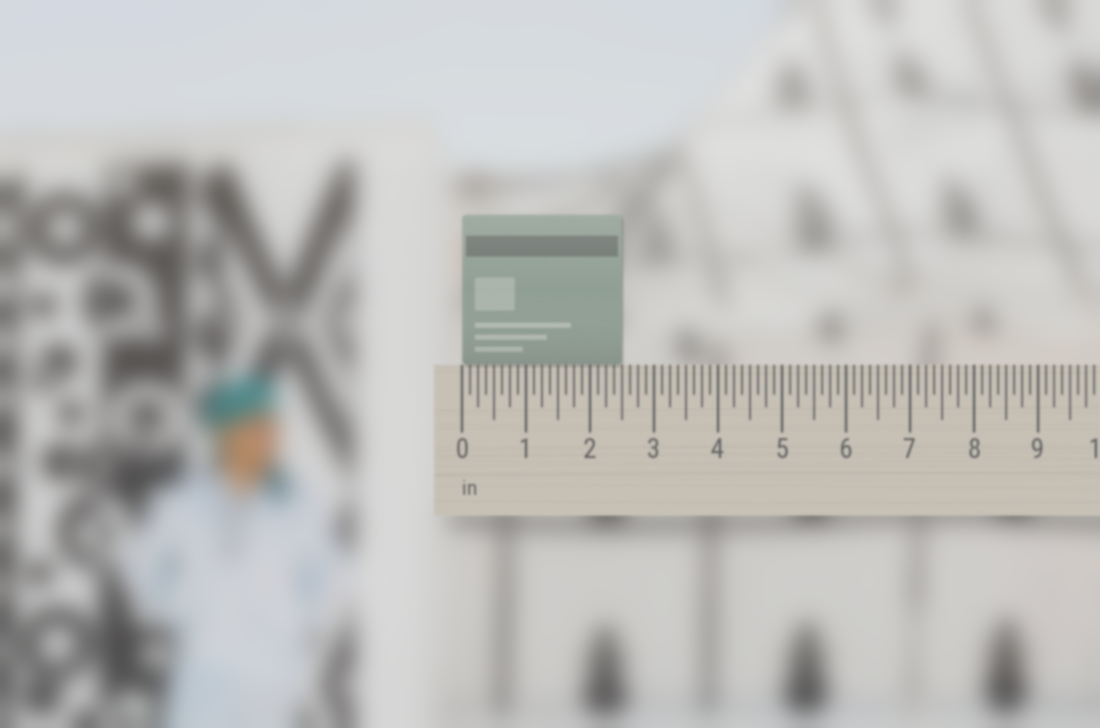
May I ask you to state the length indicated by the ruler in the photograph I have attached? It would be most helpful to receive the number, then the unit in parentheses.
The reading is 2.5 (in)
